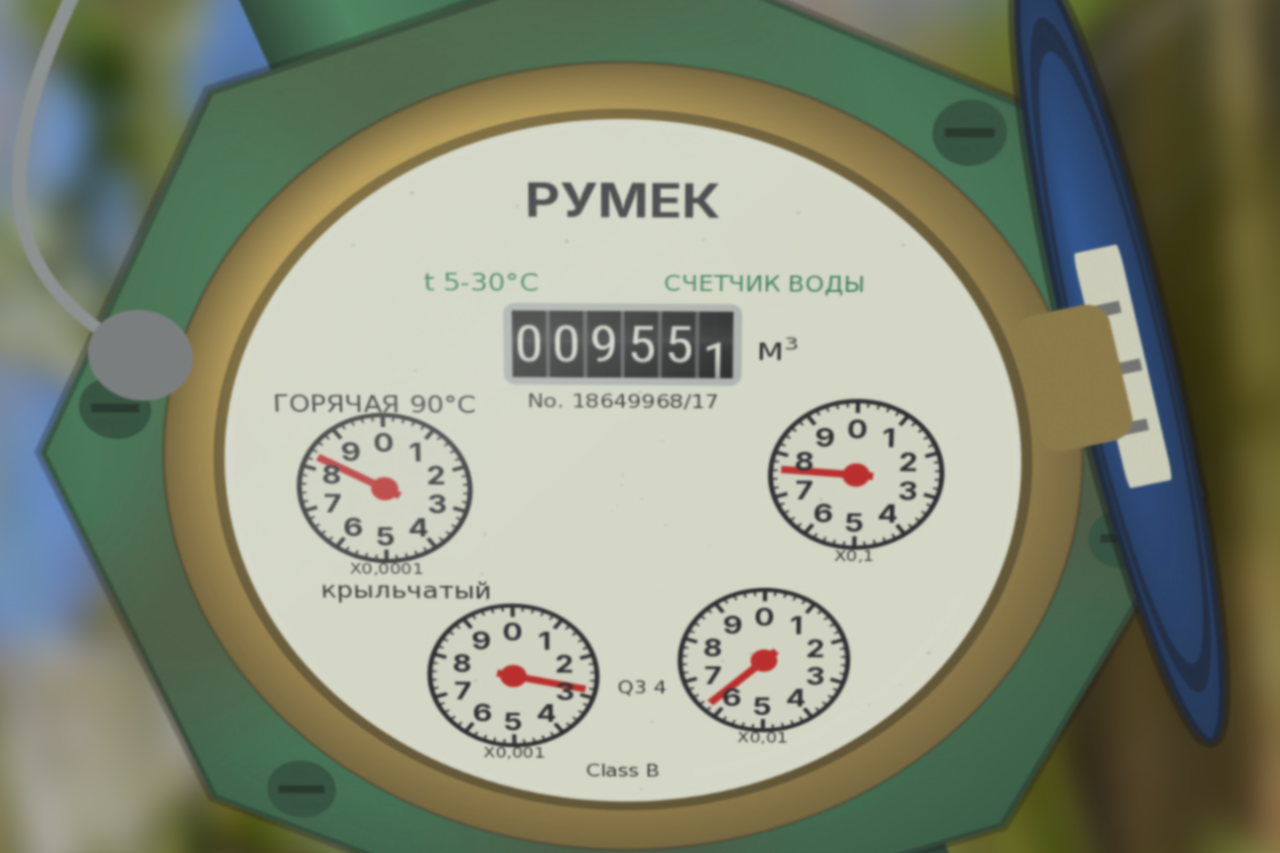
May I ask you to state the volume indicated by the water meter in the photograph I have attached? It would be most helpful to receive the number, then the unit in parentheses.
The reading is 9550.7628 (m³)
